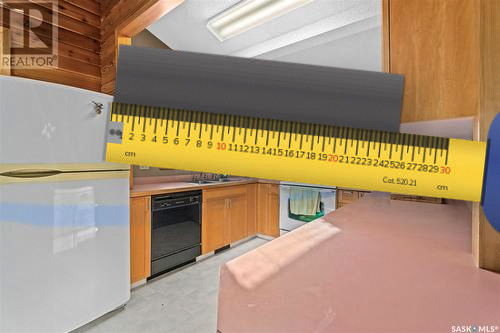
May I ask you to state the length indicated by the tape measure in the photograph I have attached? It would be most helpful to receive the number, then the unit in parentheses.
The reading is 25.5 (cm)
